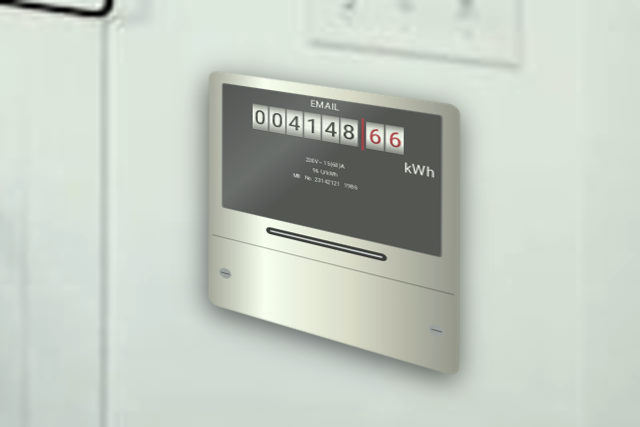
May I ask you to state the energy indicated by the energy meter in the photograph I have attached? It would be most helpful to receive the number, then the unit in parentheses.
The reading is 4148.66 (kWh)
